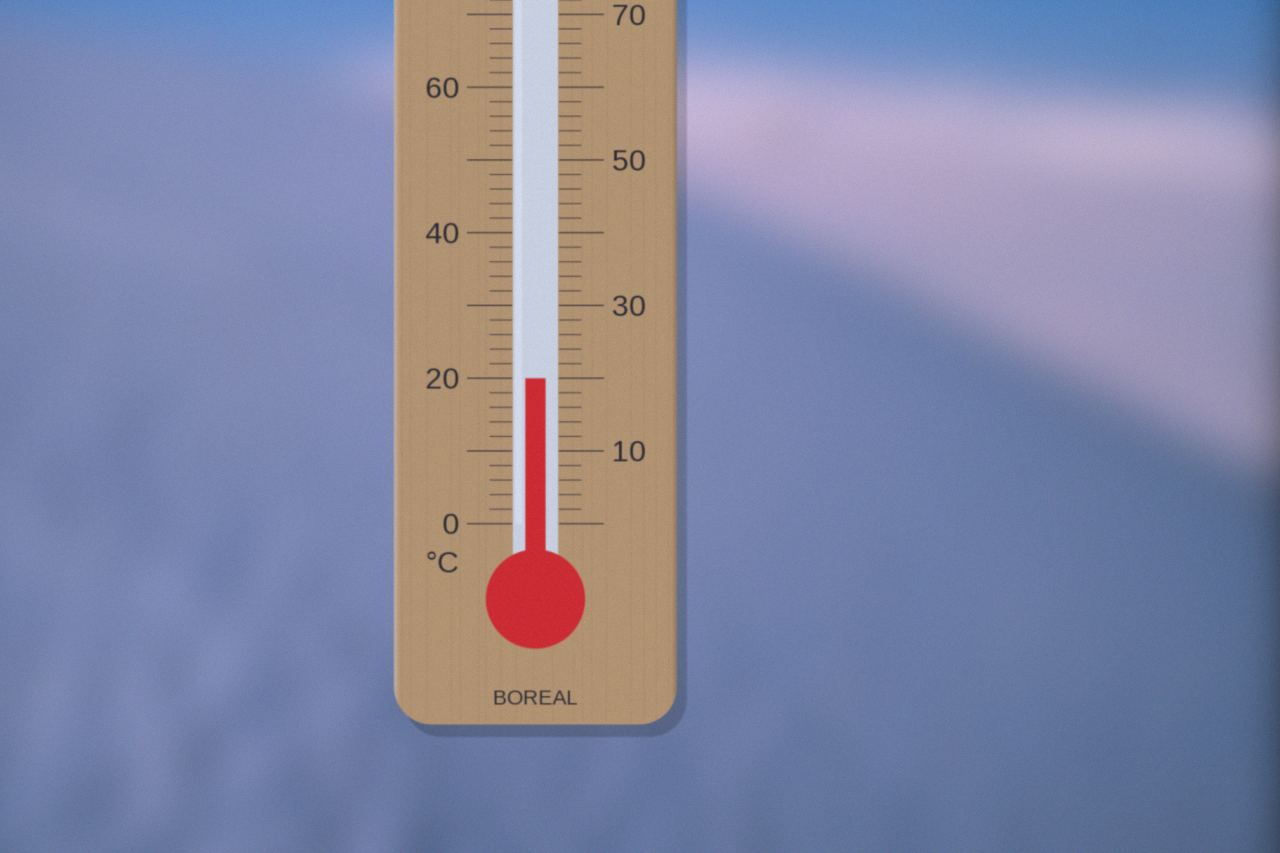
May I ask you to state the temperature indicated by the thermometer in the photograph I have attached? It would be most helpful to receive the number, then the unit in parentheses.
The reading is 20 (°C)
